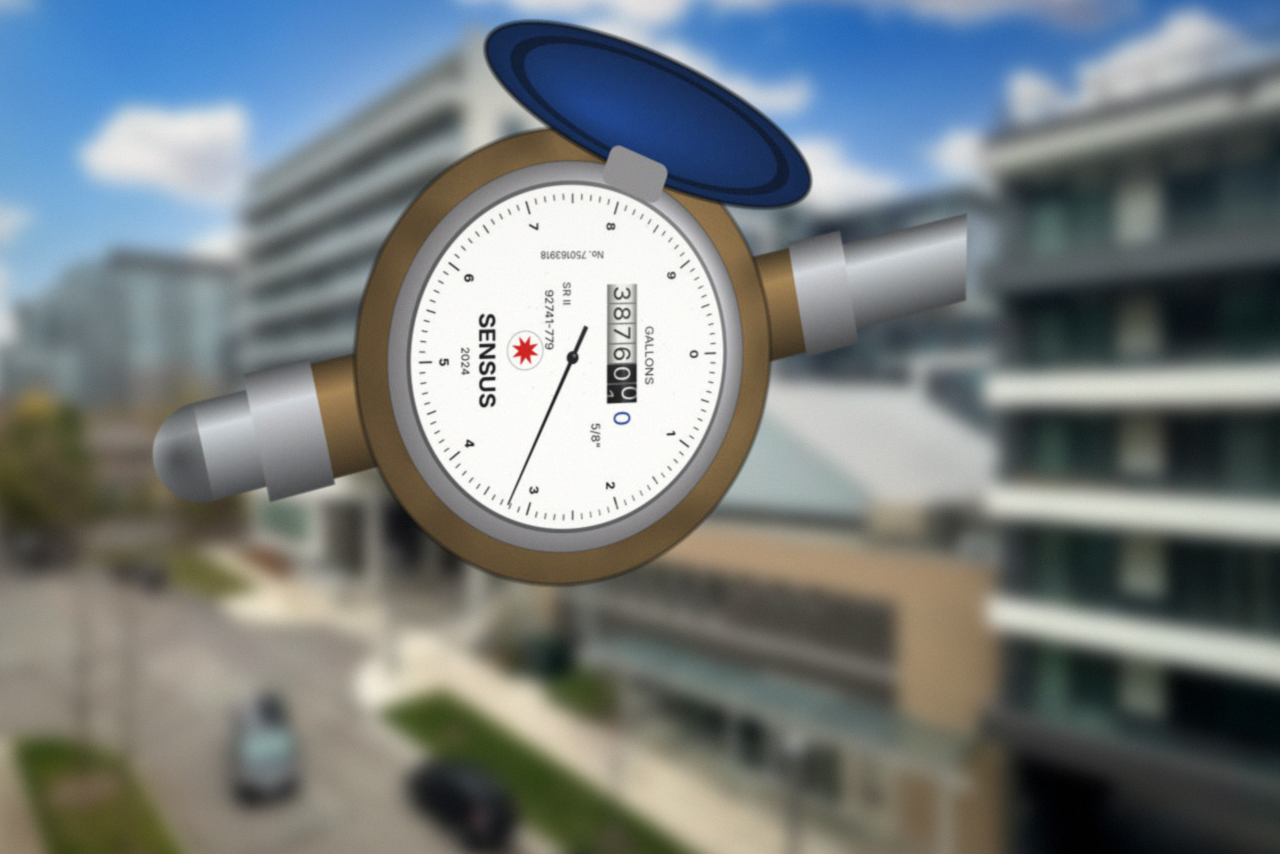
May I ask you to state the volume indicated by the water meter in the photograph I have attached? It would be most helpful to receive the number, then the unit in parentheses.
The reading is 3876003.2 (gal)
